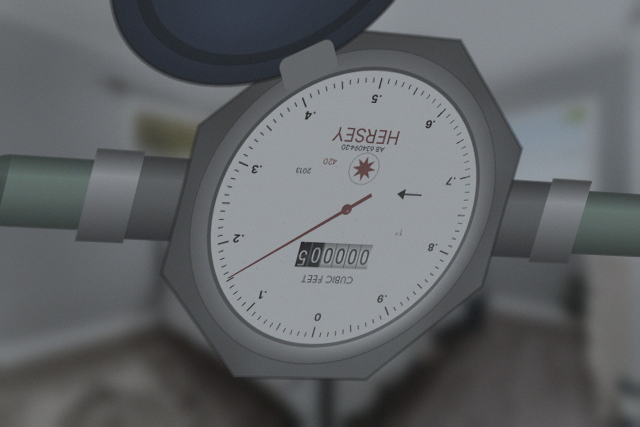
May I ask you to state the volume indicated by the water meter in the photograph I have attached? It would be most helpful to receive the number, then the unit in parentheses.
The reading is 5.15 (ft³)
